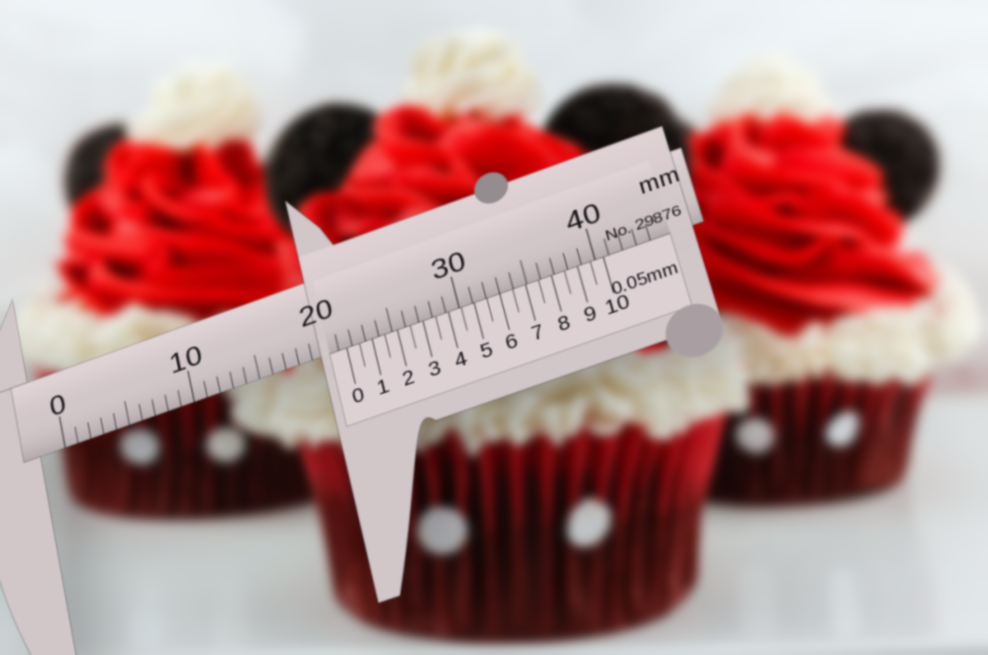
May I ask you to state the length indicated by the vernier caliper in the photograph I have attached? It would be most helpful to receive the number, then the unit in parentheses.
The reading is 21.6 (mm)
